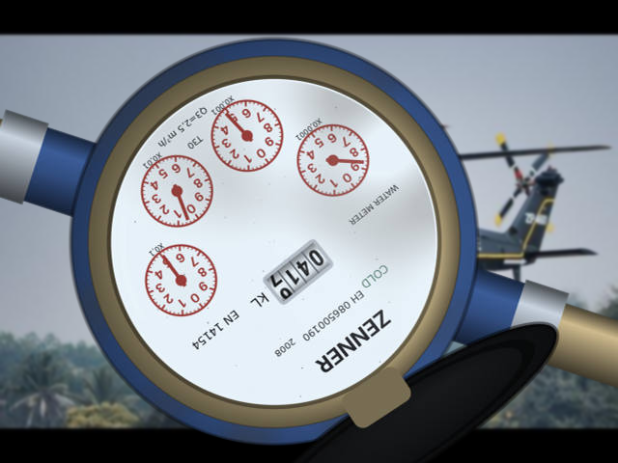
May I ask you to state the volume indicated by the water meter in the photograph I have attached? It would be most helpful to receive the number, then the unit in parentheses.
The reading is 416.5048 (kL)
